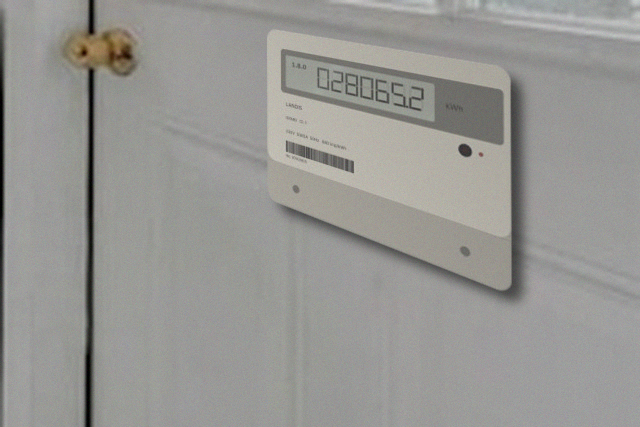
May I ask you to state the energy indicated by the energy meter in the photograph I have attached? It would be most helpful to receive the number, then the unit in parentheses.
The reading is 28065.2 (kWh)
